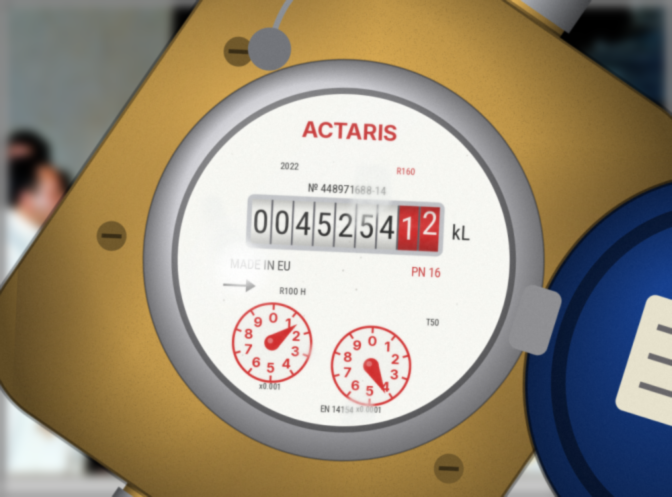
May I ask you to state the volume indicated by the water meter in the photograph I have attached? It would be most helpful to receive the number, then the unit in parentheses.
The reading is 45254.1214 (kL)
